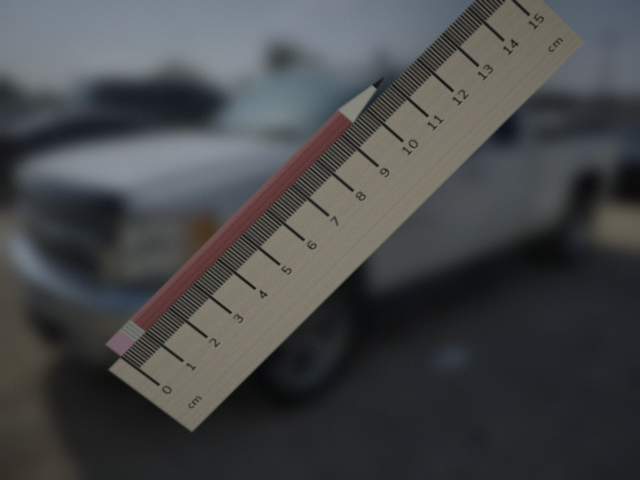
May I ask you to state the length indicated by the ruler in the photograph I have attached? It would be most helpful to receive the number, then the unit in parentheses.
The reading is 11 (cm)
